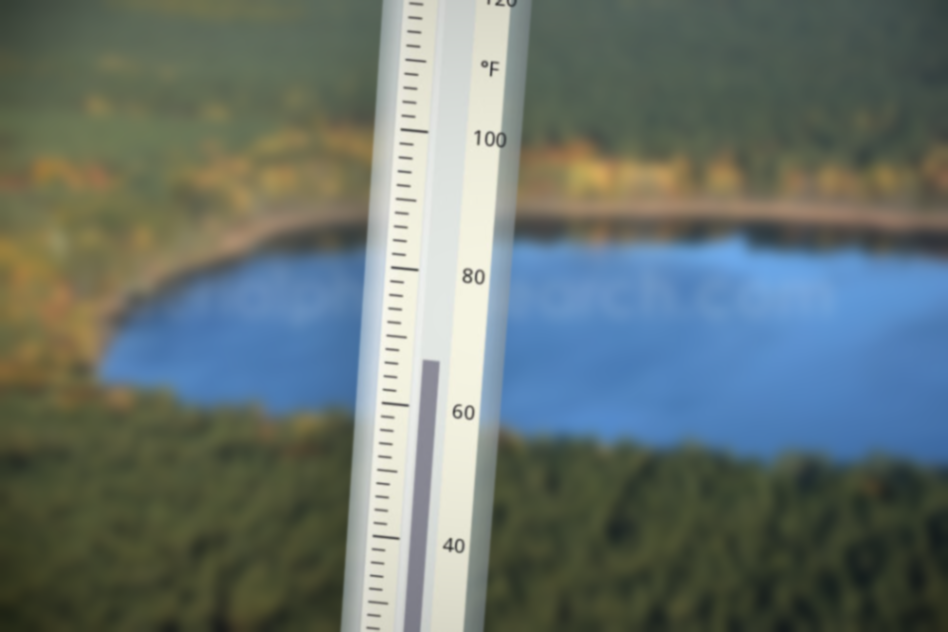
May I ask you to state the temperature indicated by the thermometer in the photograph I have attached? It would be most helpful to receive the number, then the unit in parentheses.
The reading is 67 (°F)
